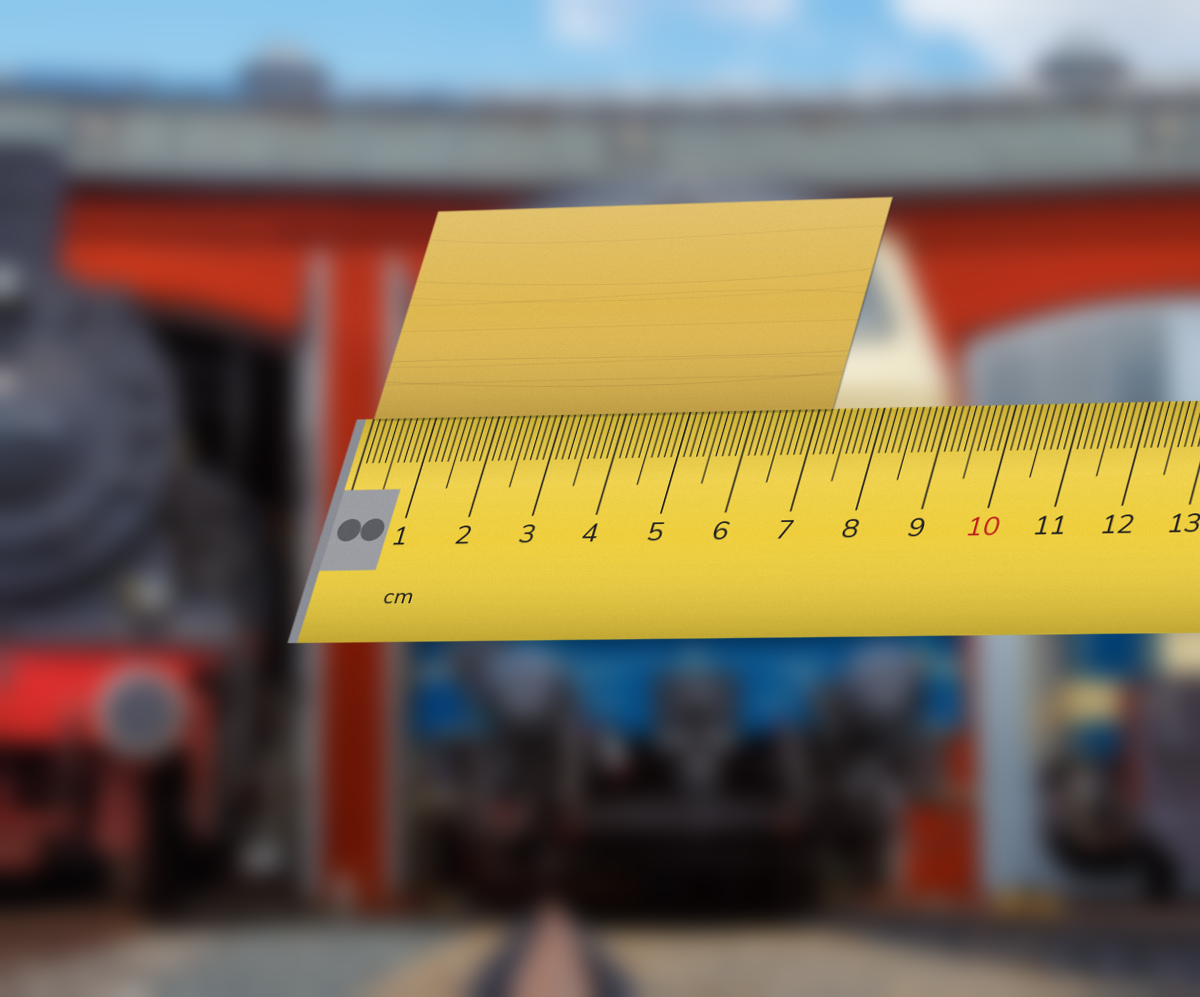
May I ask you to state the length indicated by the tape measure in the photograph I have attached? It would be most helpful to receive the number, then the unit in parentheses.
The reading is 7.2 (cm)
